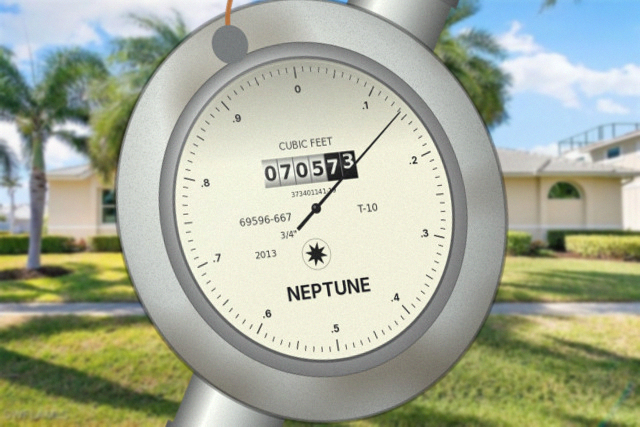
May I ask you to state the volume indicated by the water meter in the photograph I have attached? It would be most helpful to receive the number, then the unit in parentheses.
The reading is 70573.14 (ft³)
